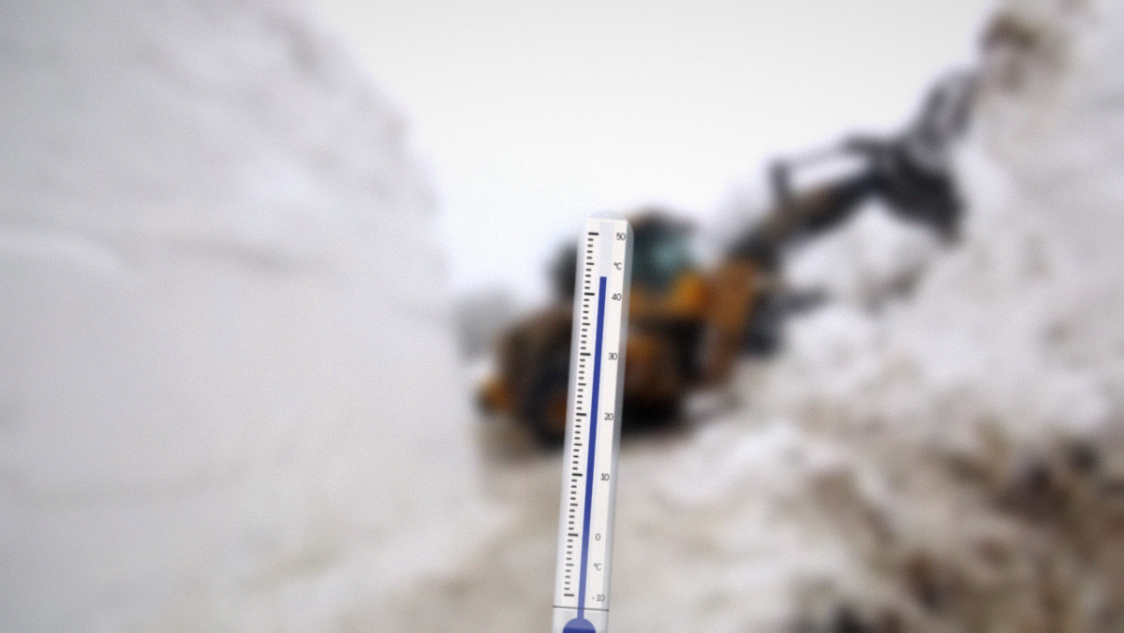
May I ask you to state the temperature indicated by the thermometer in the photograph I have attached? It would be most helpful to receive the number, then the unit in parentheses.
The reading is 43 (°C)
